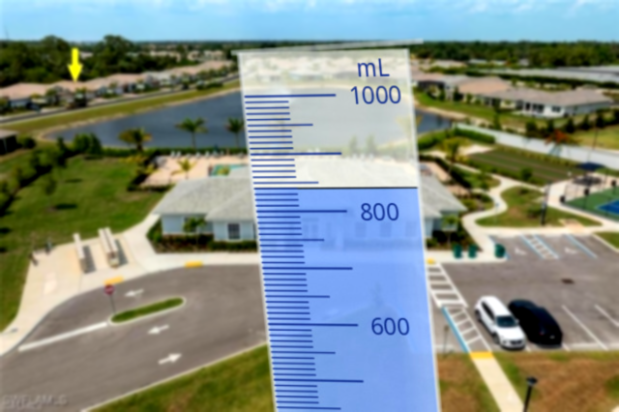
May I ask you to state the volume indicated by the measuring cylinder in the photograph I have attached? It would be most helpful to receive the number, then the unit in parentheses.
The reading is 840 (mL)
